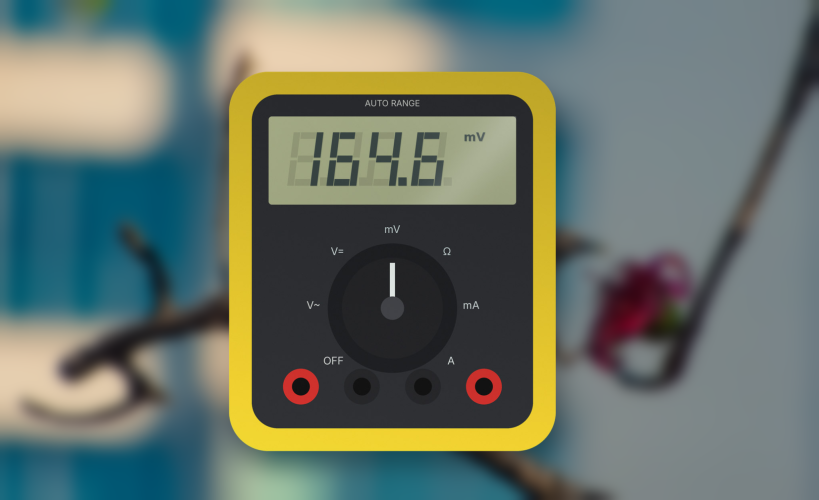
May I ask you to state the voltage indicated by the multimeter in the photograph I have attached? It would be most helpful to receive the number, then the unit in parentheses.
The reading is 164.6 (mV)
